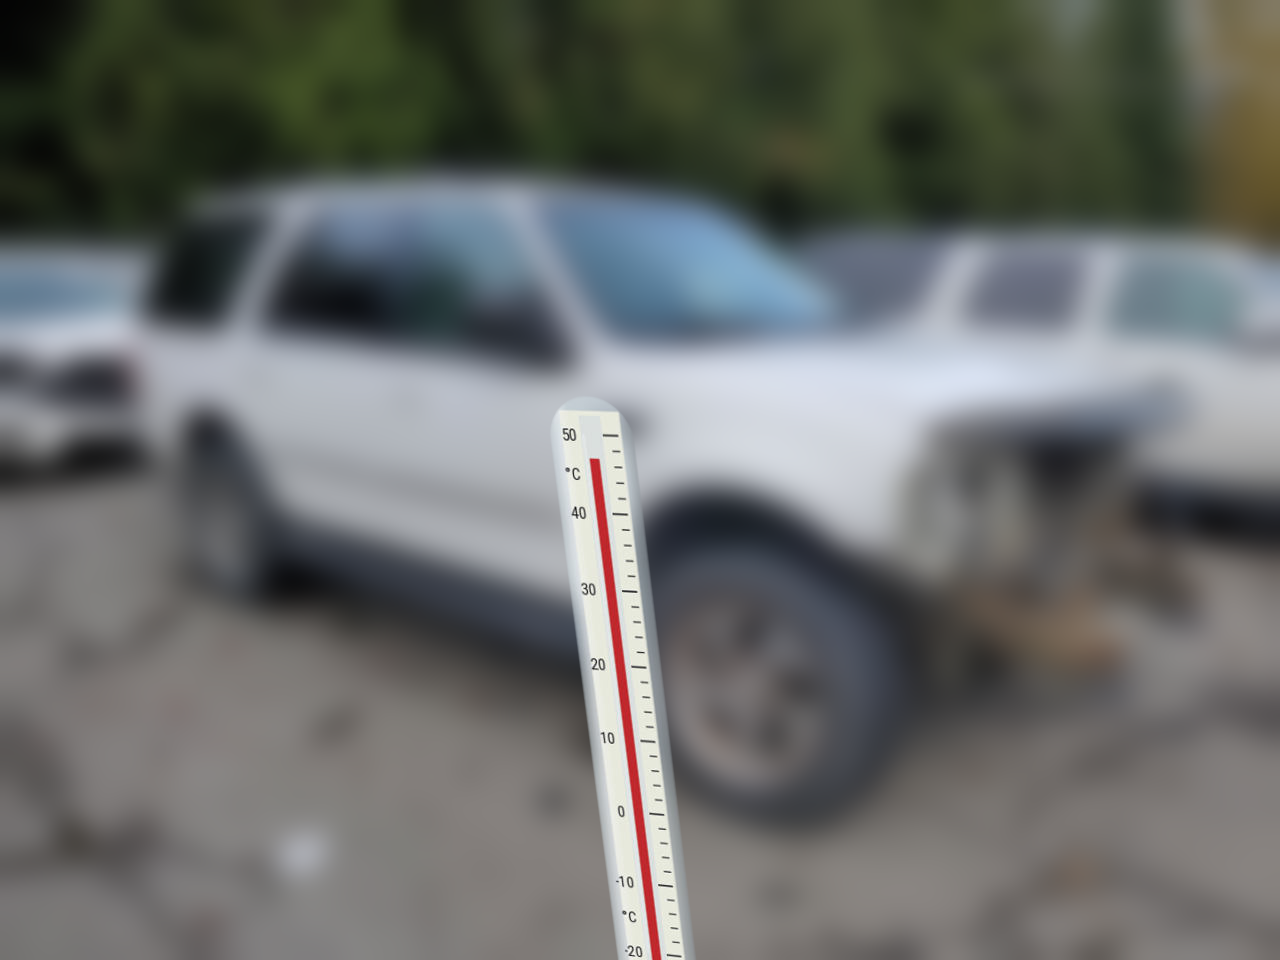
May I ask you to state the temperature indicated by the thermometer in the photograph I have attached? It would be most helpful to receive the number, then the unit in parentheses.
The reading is 47 (°C)
